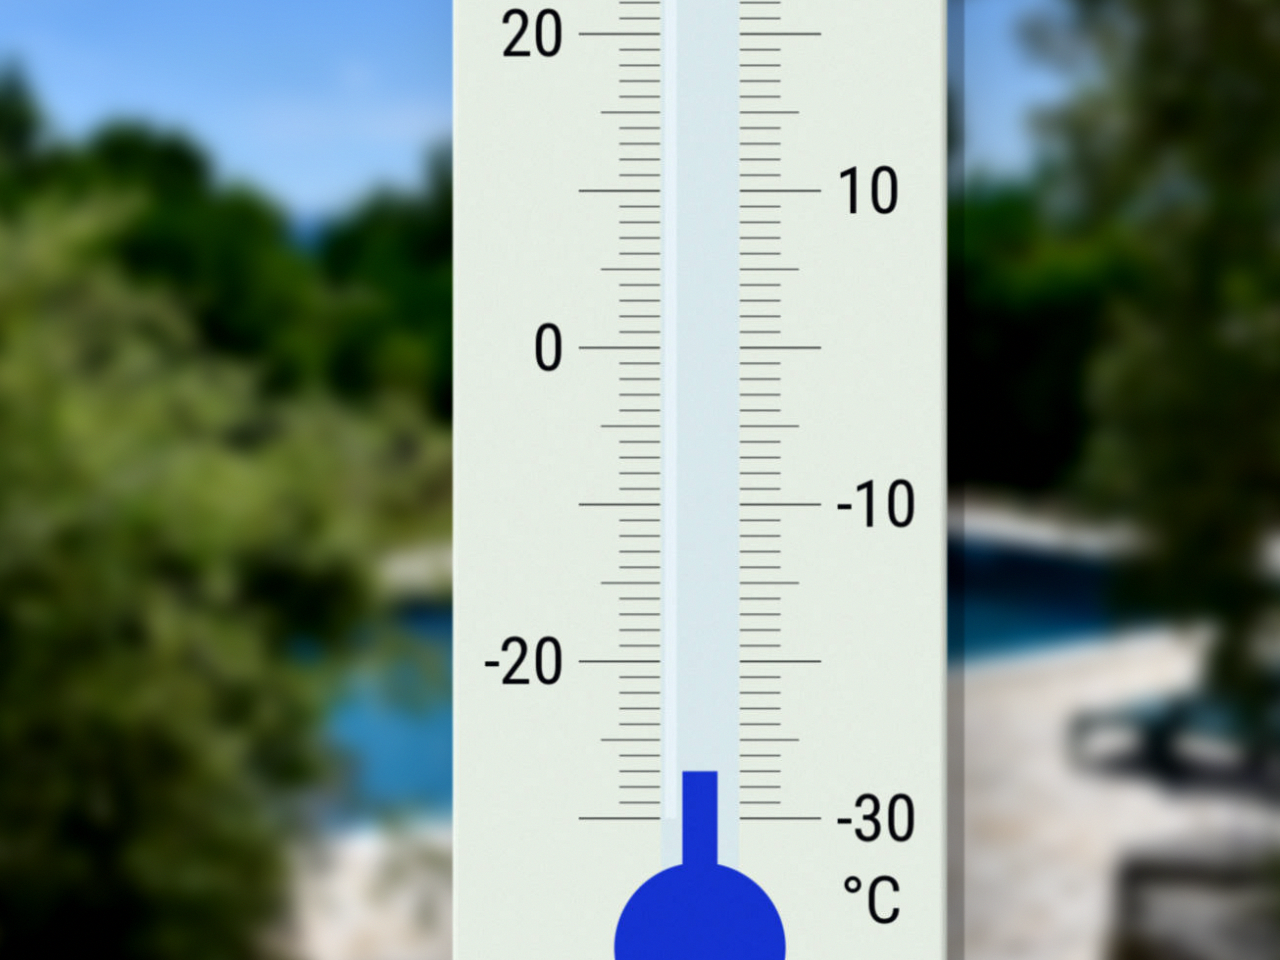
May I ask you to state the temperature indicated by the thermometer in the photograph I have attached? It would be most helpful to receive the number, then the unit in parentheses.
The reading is -27 (°C)
